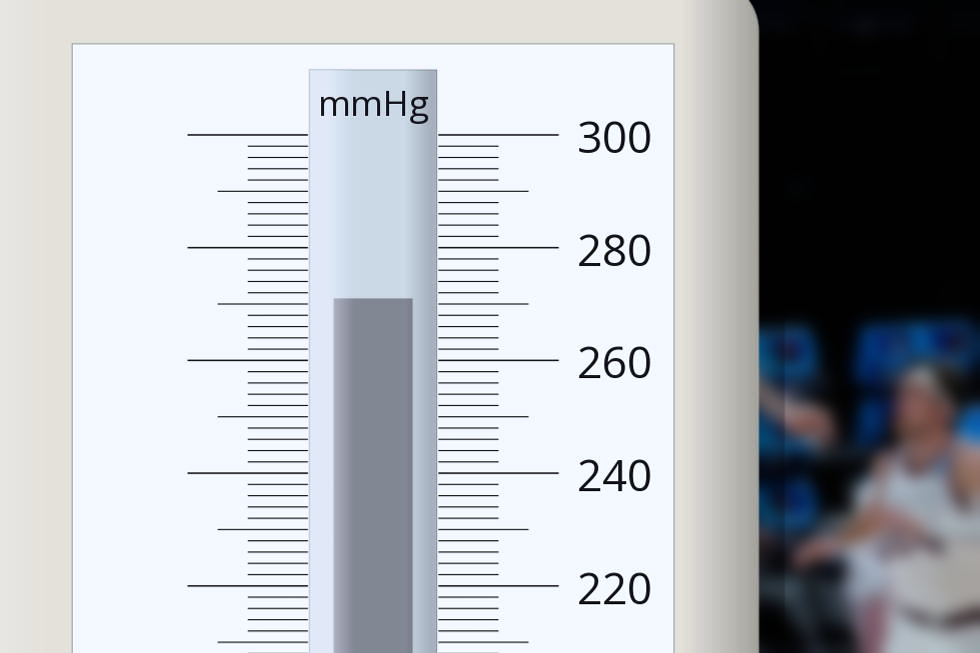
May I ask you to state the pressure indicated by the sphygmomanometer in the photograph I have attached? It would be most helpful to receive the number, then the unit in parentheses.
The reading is 271 (mmHg)
